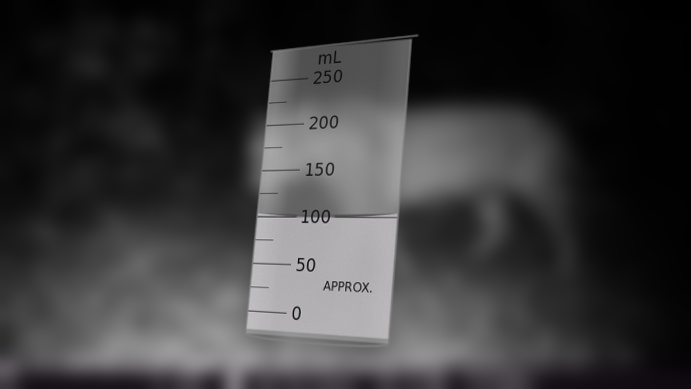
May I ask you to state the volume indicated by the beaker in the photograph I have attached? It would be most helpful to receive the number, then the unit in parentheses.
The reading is 100 (mL)
